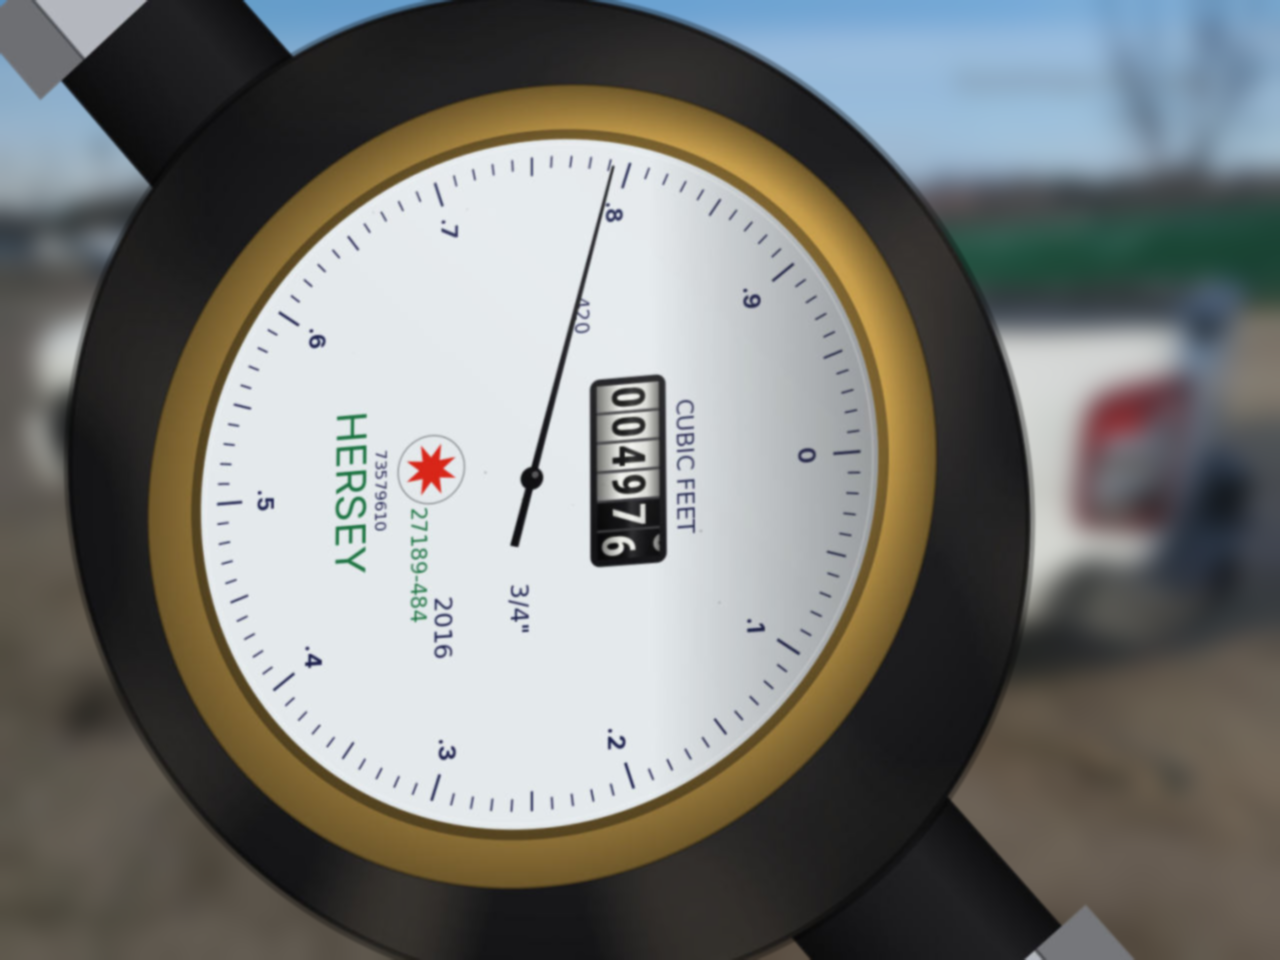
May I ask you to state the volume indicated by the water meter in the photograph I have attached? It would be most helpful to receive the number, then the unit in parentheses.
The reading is 4975.79 (ft³)
